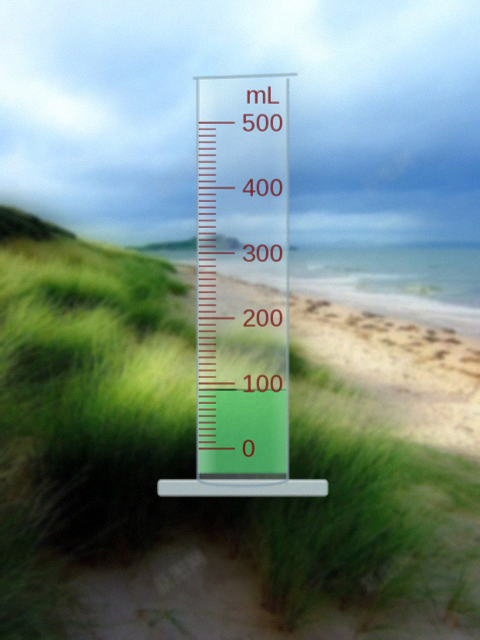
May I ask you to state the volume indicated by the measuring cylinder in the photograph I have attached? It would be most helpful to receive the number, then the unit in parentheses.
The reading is 90 (mL)
